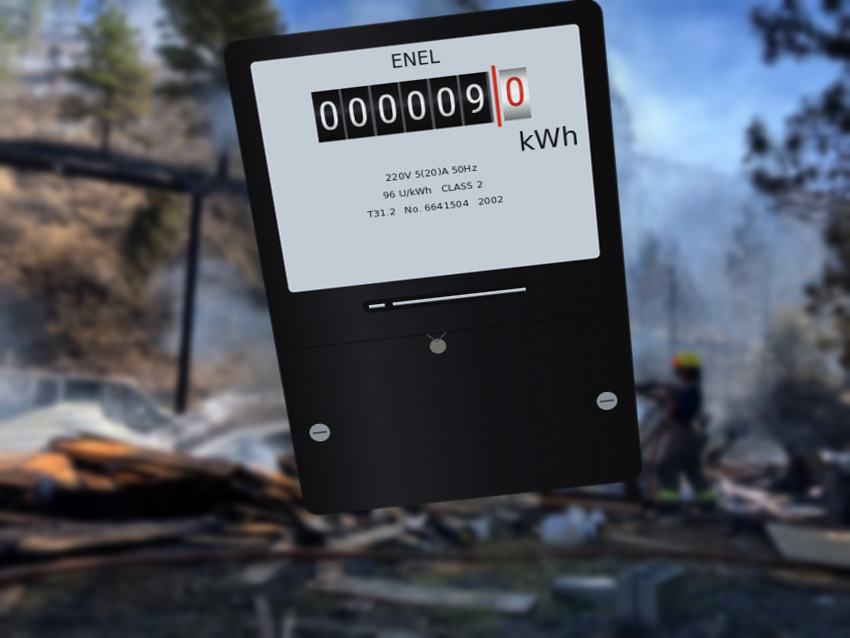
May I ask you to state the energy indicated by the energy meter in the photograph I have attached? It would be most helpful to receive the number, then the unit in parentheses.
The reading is 9.0 (kWh)
